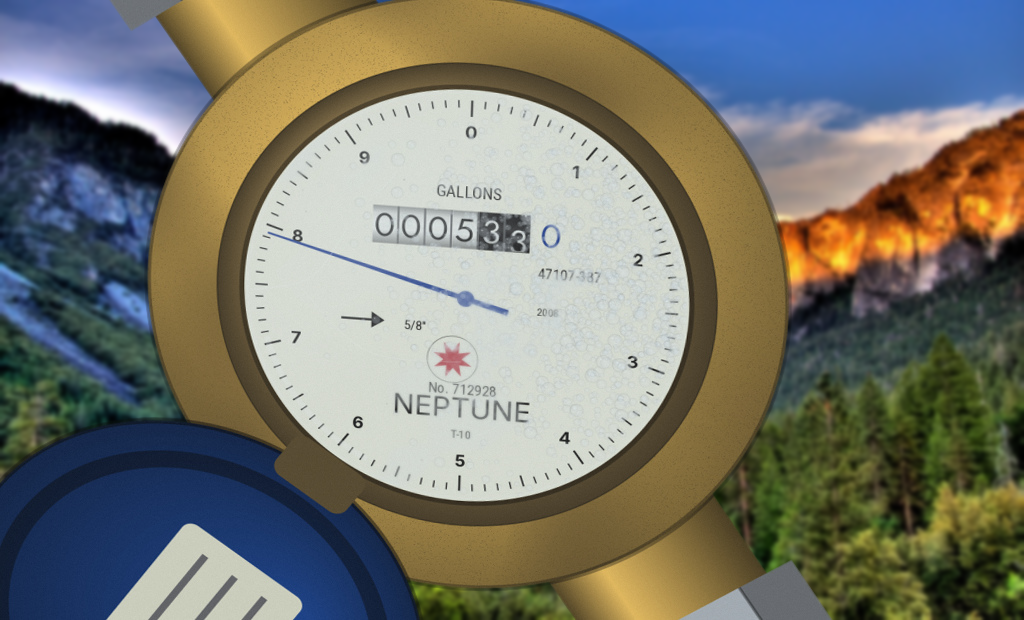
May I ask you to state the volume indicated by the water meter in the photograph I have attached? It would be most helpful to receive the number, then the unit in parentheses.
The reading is 5327.9 (gal)
